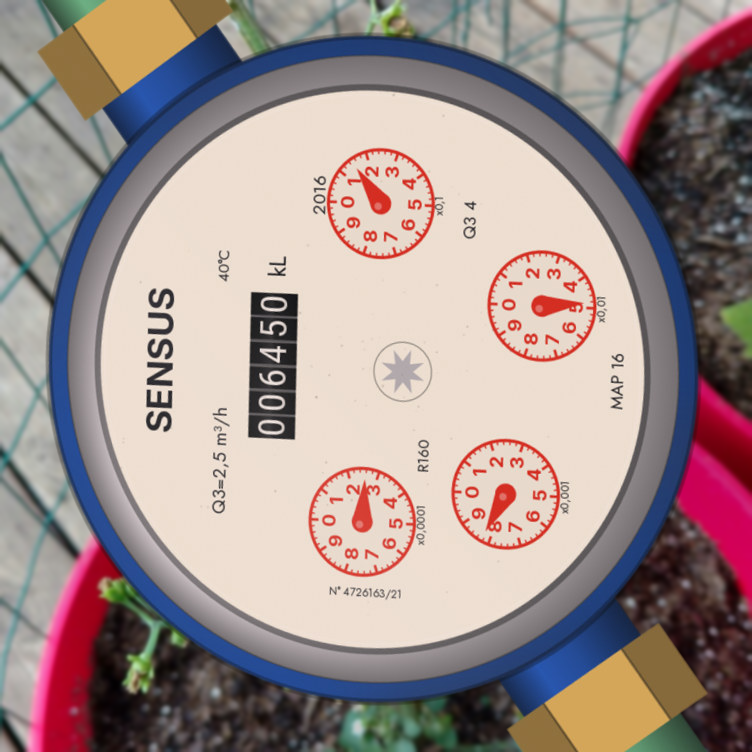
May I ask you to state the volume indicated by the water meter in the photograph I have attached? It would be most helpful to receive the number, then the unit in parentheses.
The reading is 6450.1482 (kL)
